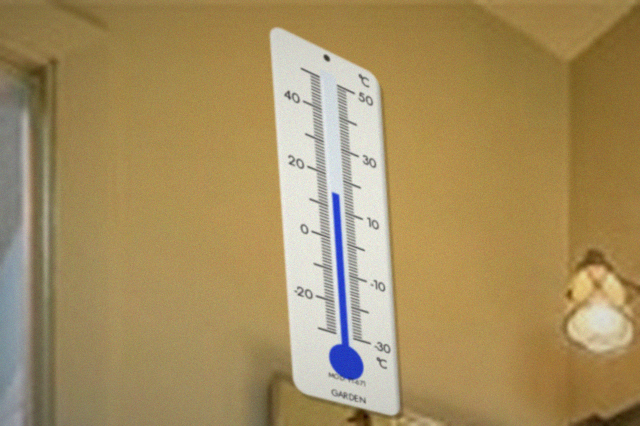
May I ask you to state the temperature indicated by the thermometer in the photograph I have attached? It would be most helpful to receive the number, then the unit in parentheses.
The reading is 15 (°C)
